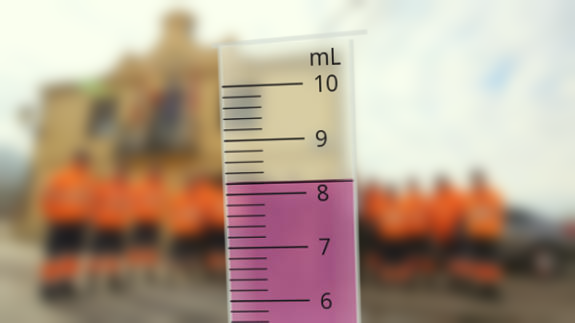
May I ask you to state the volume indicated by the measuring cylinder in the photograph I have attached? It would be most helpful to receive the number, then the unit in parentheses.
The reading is 8.2 (mL)
